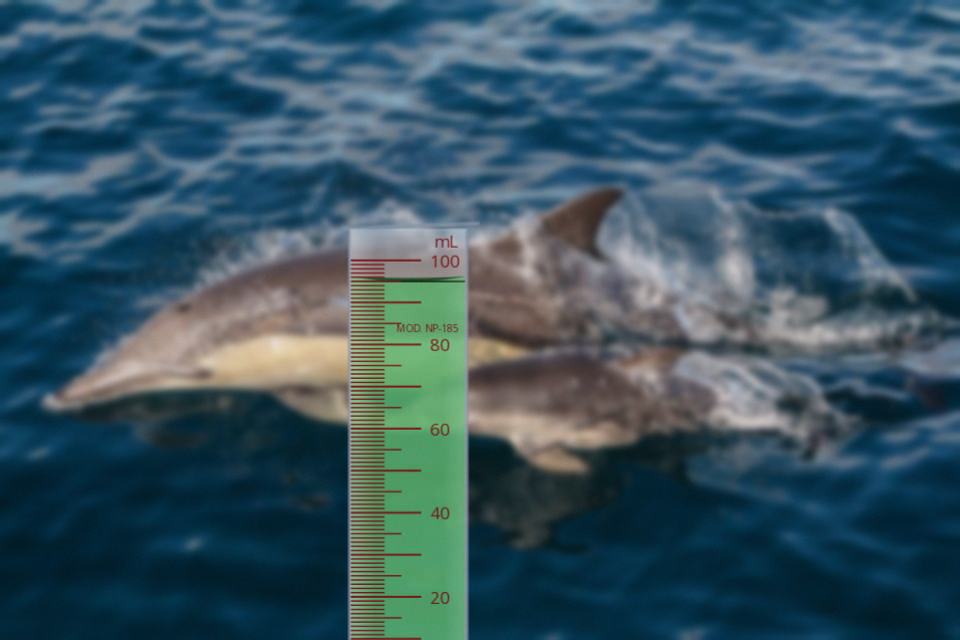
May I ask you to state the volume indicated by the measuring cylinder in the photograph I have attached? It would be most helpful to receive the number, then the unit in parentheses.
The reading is 95 (mL)
